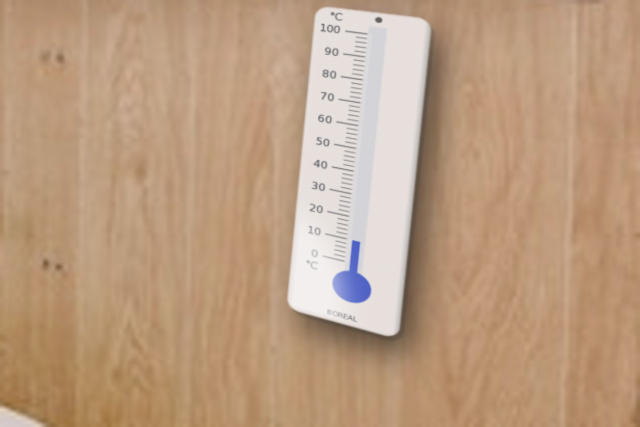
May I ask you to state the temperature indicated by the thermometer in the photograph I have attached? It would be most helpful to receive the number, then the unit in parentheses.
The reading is 10 (°C)
